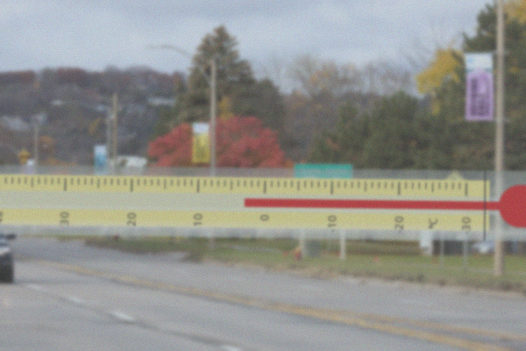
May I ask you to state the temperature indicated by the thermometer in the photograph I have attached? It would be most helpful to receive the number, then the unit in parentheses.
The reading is 3 (°C)
